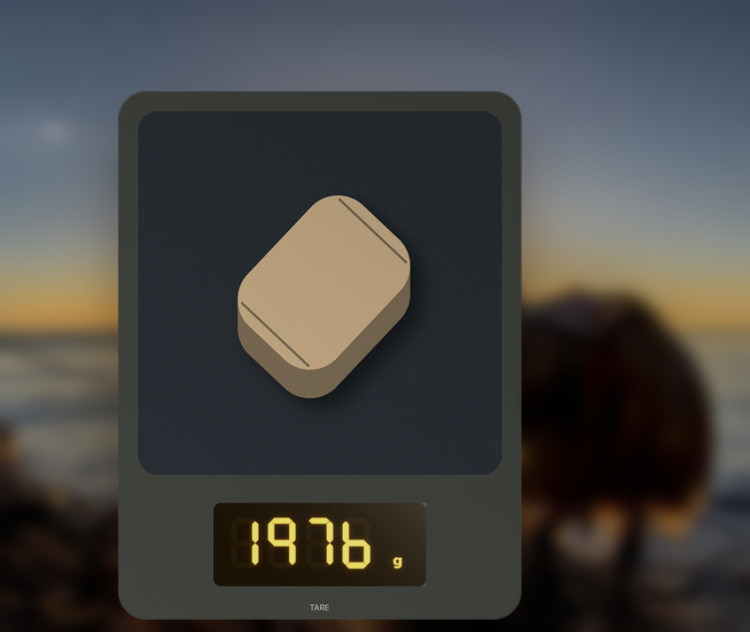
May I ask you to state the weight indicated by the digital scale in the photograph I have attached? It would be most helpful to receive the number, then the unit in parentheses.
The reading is 1976 (g)
